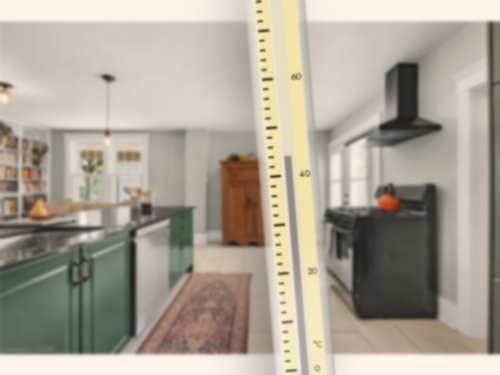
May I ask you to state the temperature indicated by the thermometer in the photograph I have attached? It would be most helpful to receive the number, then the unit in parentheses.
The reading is 44 (°C)
